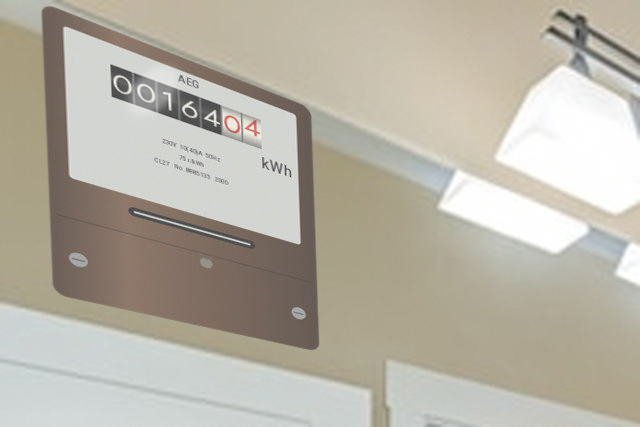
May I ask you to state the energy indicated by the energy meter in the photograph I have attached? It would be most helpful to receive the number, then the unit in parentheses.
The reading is 164.04 (kWh)
